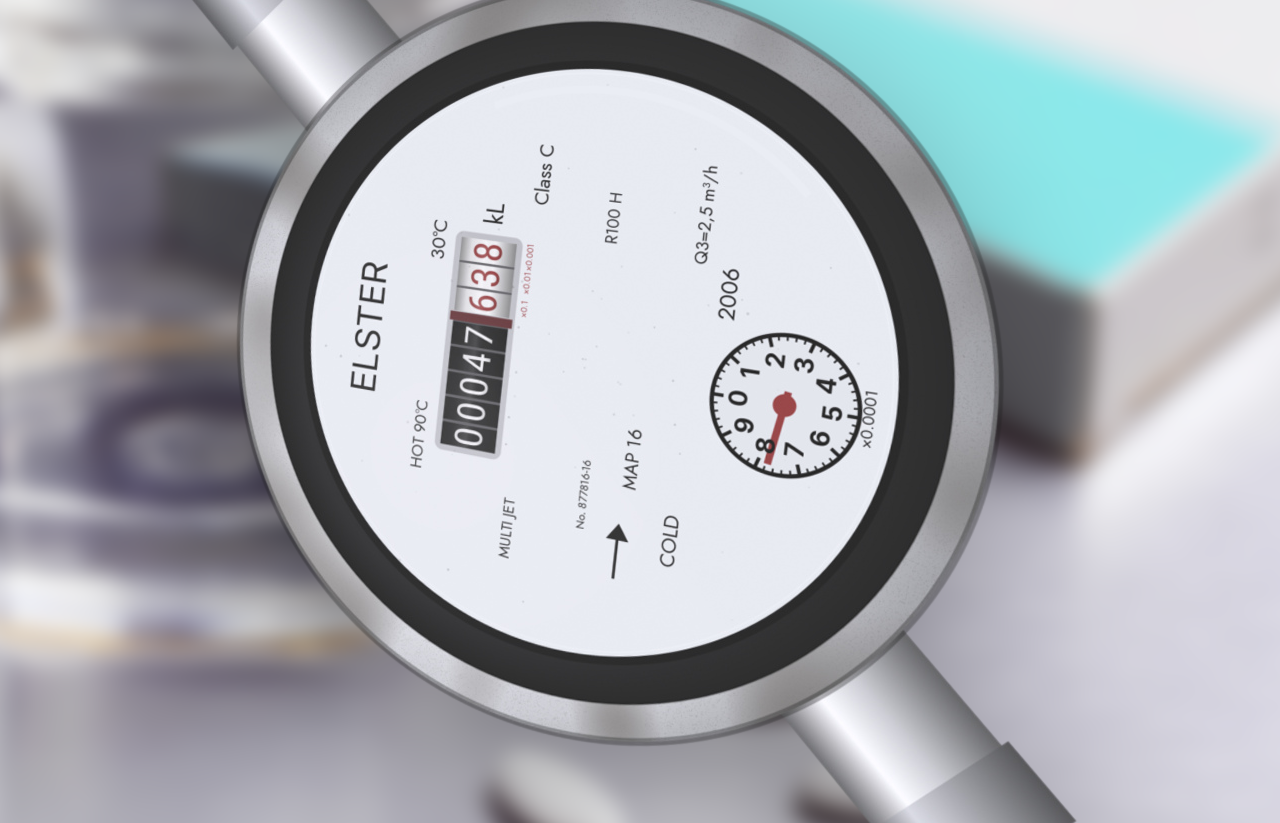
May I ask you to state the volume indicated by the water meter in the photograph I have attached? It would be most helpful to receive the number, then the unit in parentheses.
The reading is 47.6387 (kL)
